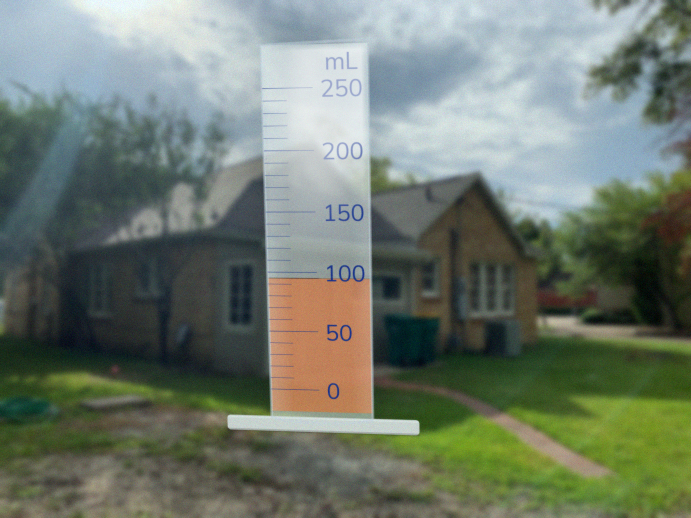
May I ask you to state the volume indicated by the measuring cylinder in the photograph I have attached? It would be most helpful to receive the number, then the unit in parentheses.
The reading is 95 (mL)
